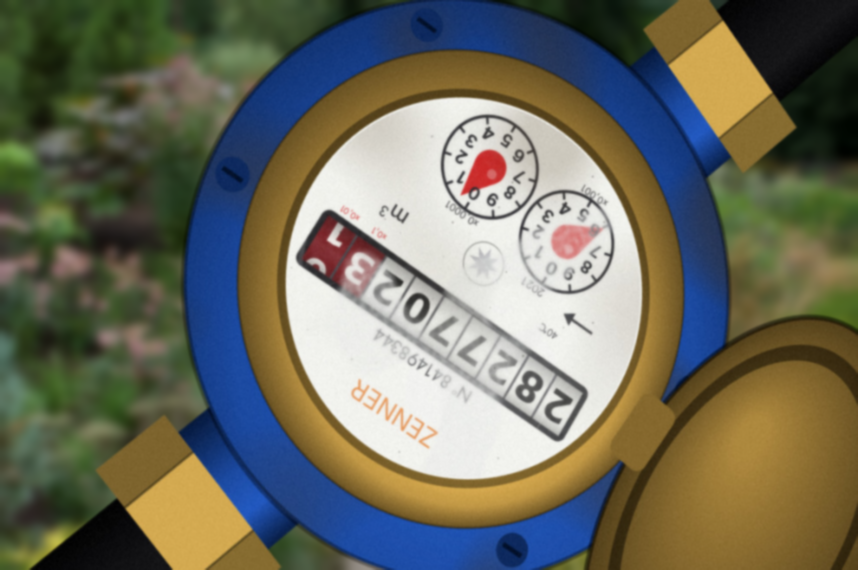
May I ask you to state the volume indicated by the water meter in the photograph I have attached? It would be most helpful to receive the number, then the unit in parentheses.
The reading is 2827702.3060 (m³)
